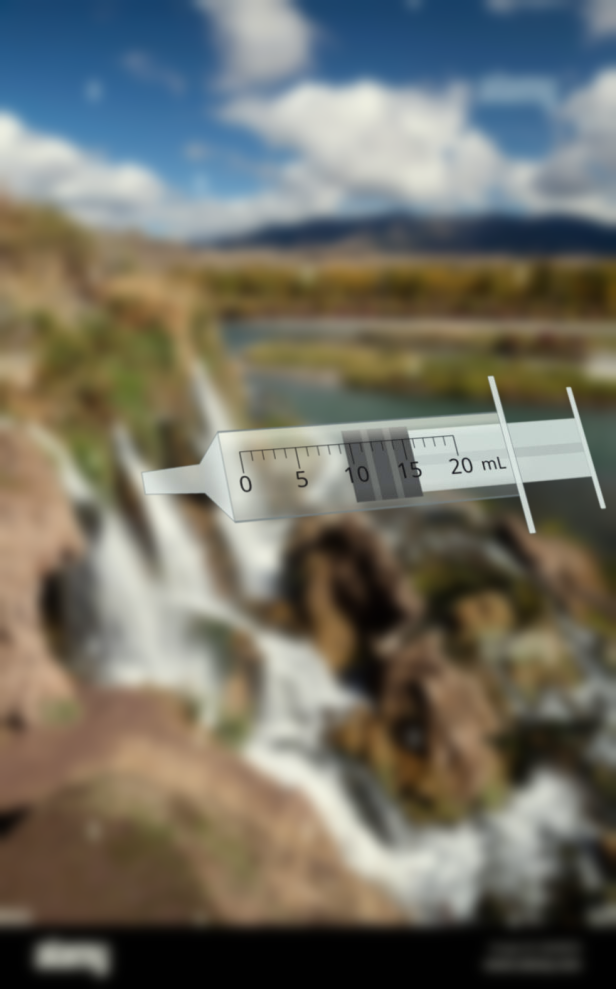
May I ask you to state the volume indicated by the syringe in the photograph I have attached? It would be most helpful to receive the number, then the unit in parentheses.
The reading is 9.5 (mL)
